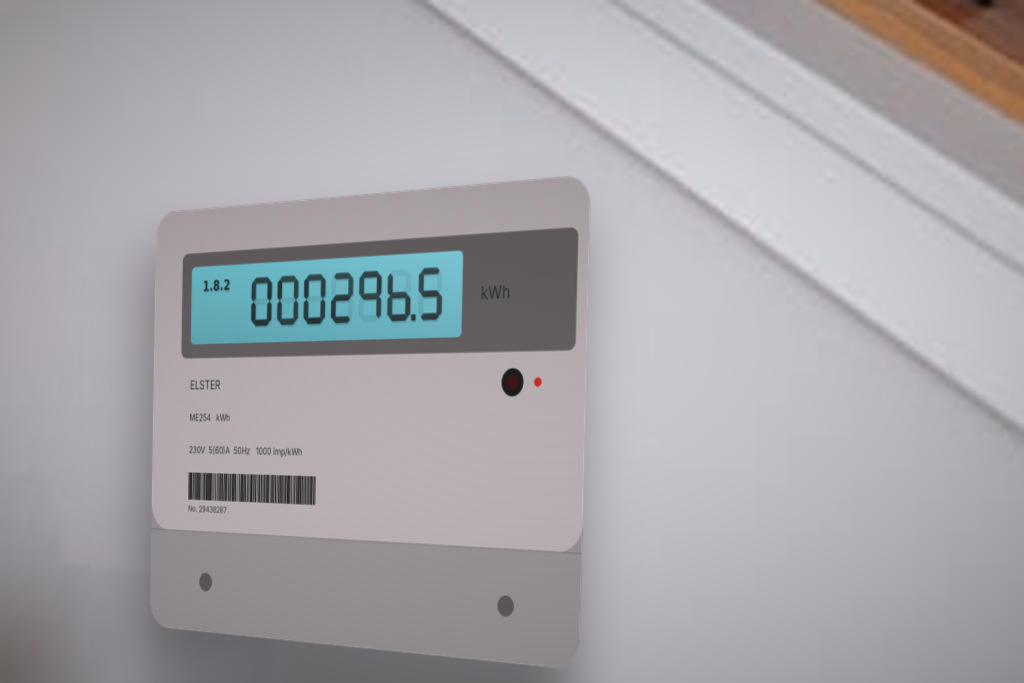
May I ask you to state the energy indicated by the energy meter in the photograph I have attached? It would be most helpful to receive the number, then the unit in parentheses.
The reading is 296.5 (kWh)
